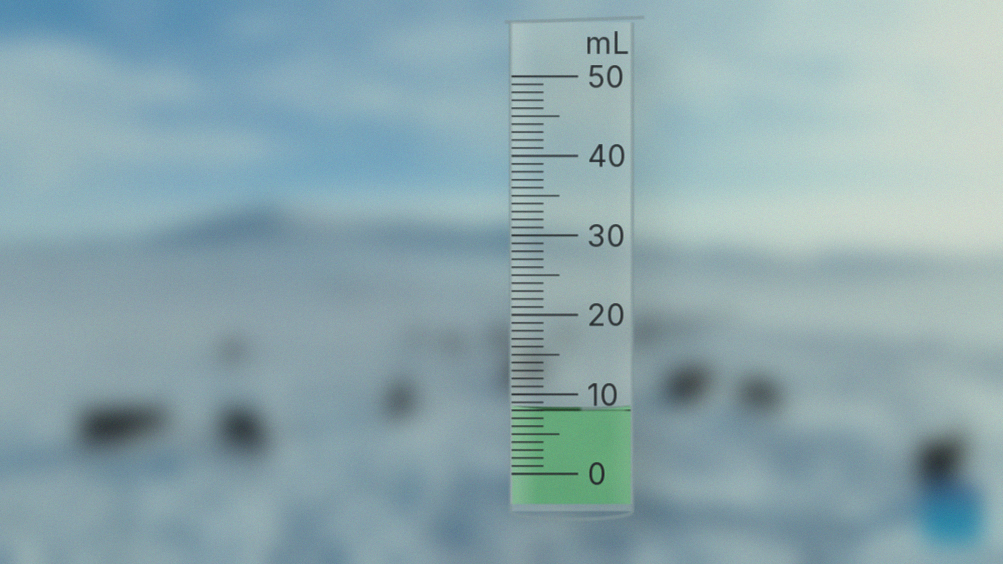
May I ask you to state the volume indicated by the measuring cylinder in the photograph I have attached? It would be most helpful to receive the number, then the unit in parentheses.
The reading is 8 (mL)
